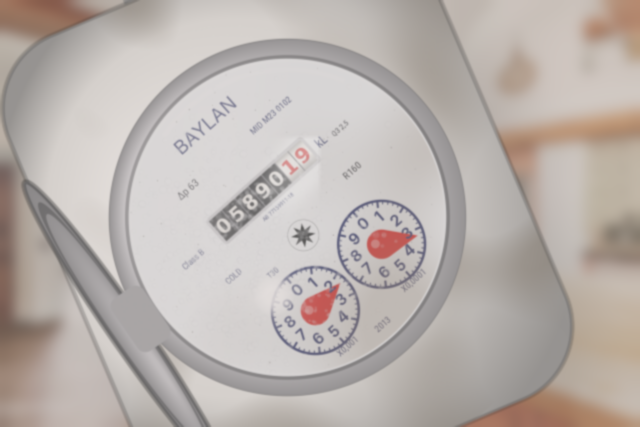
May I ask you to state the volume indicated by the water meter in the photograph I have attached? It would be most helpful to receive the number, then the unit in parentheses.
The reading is 5890.1923 (kL)
